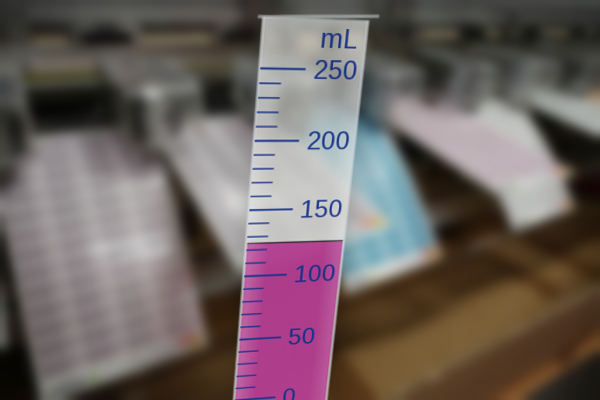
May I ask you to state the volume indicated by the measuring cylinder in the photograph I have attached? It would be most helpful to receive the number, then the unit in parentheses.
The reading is 125 (mL)
